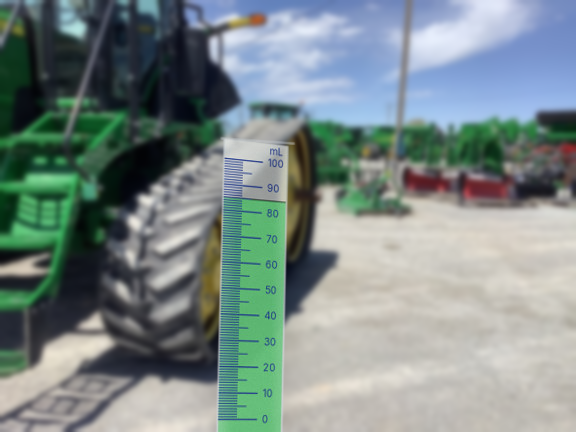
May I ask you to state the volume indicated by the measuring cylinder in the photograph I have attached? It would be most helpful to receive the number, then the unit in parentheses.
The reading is 85 (mL)
